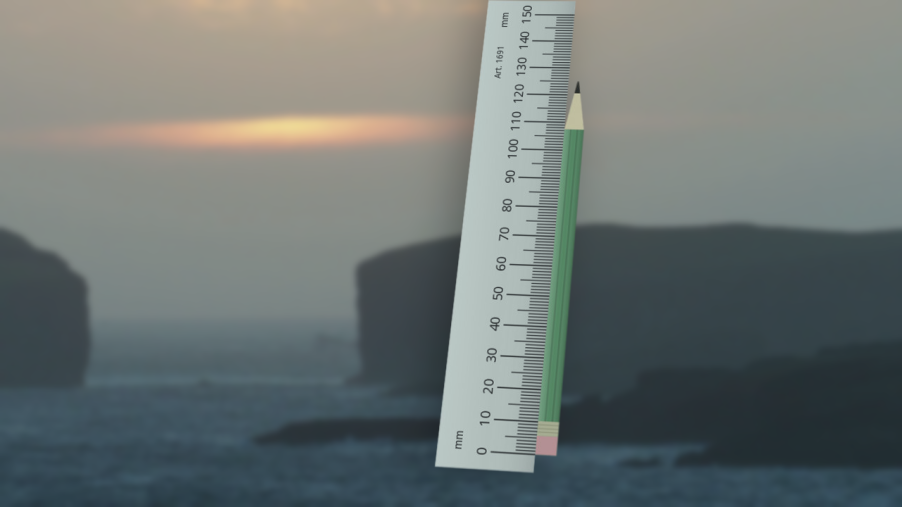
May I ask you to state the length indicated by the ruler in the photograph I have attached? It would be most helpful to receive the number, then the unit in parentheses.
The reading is 125 (mm)
